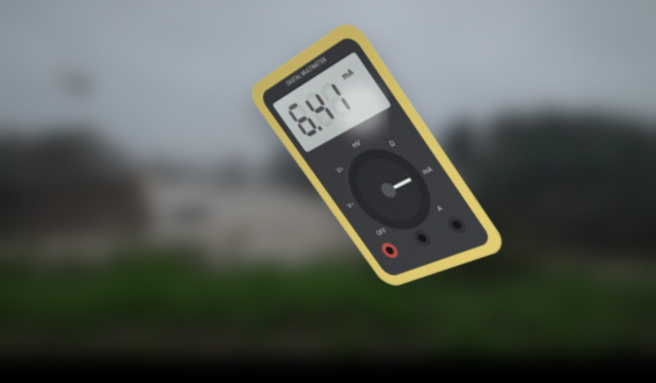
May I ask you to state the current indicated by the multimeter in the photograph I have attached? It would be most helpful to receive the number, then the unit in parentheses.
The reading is 6.41 (mA)
